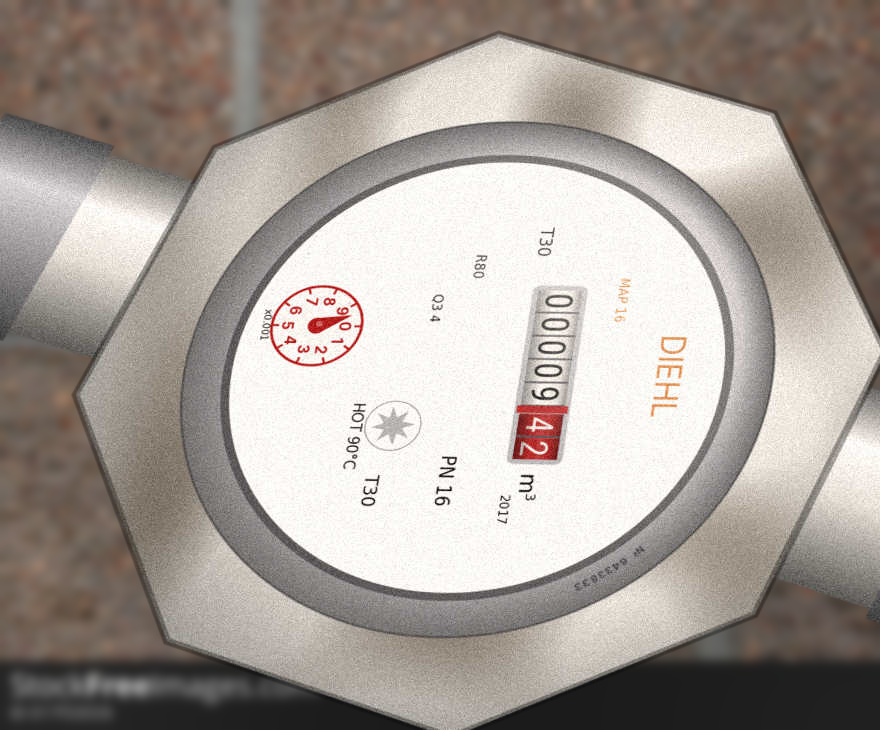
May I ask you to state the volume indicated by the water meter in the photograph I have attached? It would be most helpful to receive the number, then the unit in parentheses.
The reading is 9.419 (m³)
